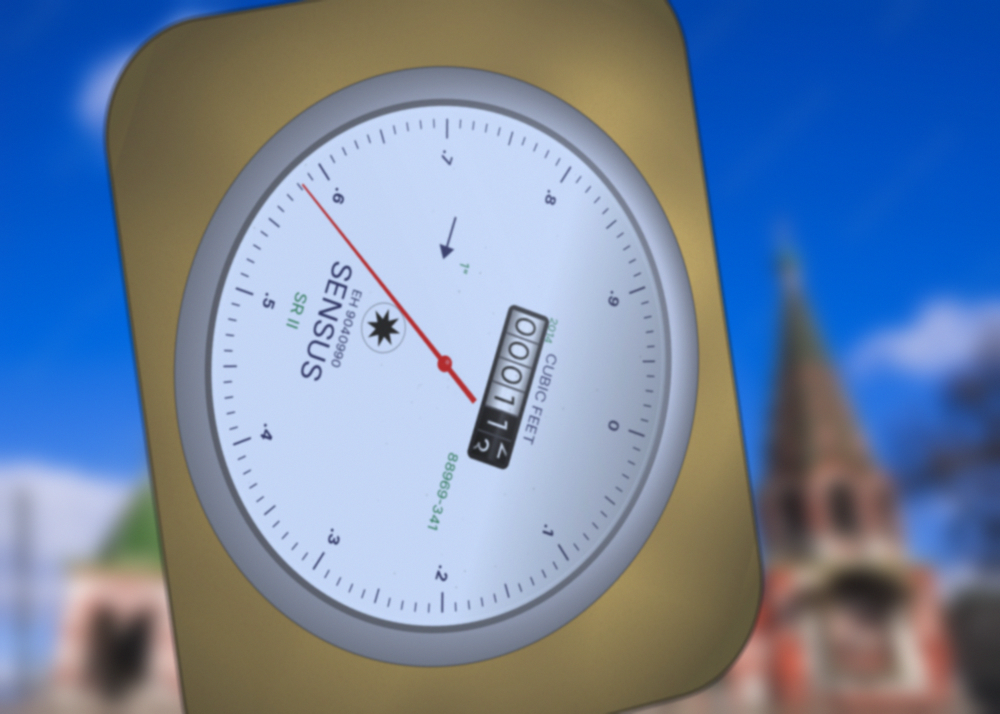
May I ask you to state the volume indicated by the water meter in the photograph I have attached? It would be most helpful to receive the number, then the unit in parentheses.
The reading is 112.58 (ft³)
